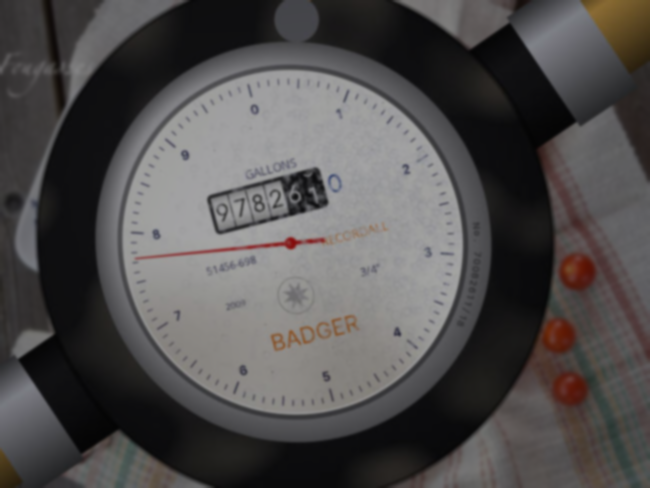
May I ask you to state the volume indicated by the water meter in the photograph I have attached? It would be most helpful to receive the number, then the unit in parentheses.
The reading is 9782607.7 (gal)
